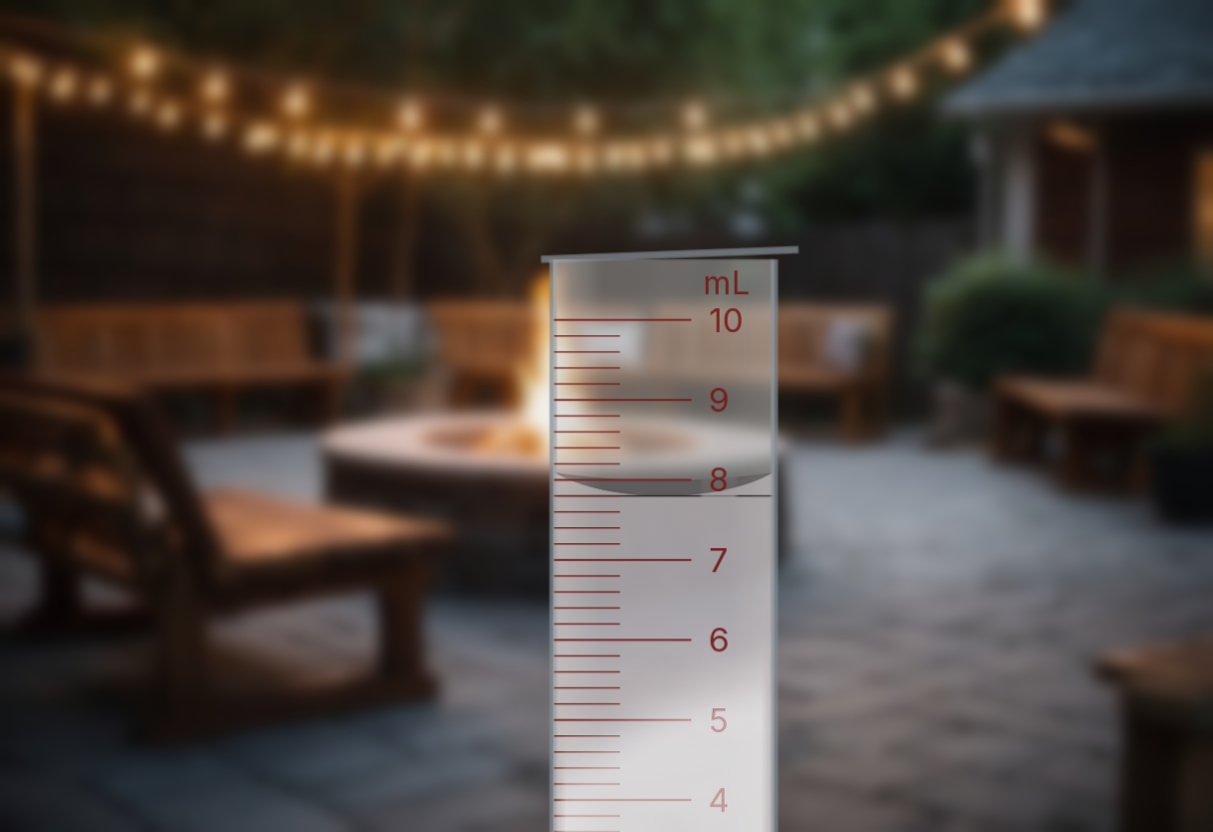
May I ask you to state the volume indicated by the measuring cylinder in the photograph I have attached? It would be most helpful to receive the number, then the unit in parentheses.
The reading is 7.8 (mL)
